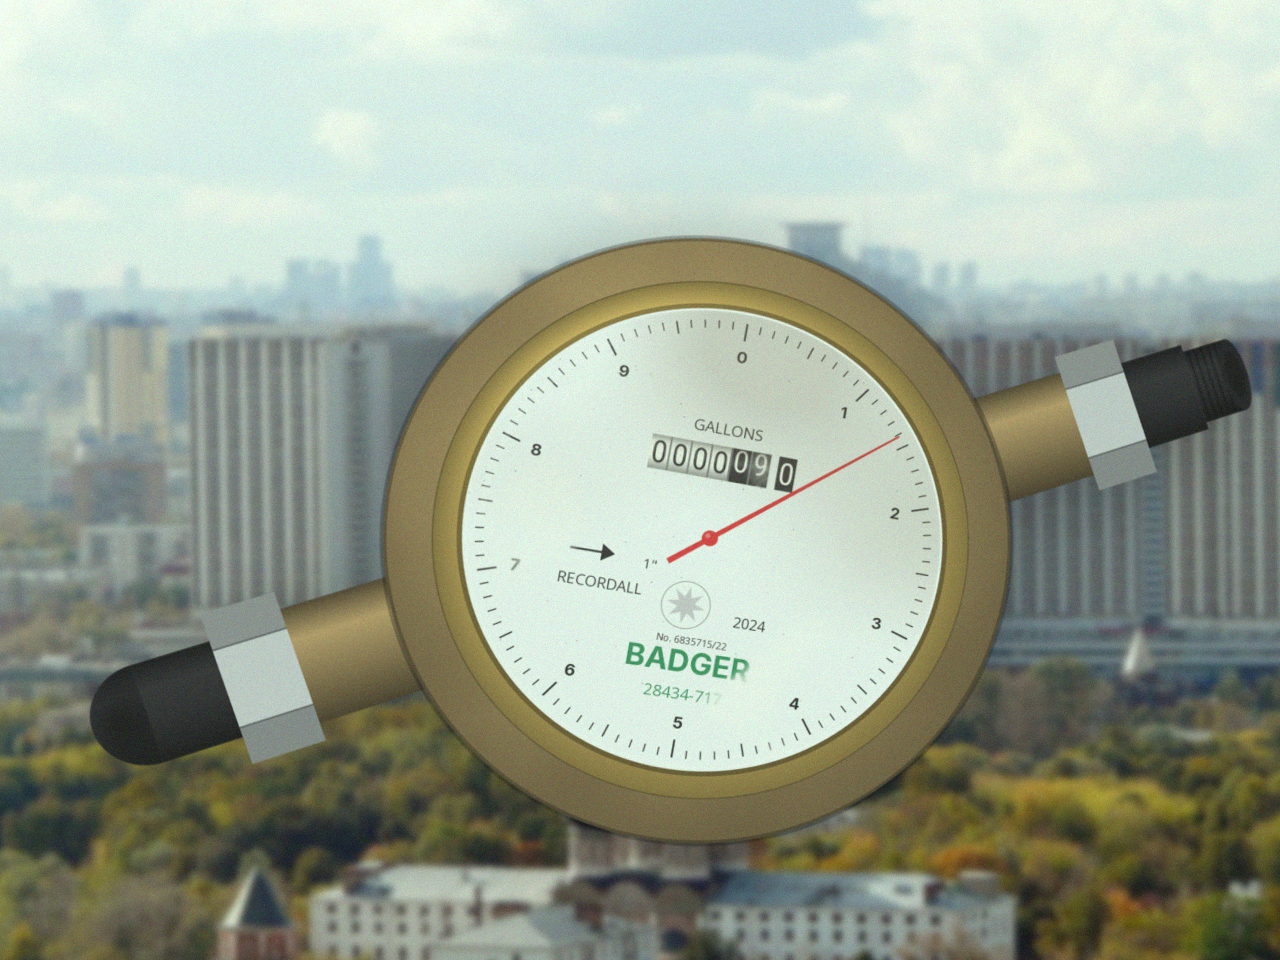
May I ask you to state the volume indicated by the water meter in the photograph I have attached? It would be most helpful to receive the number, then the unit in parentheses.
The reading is 91.4 (gal)
